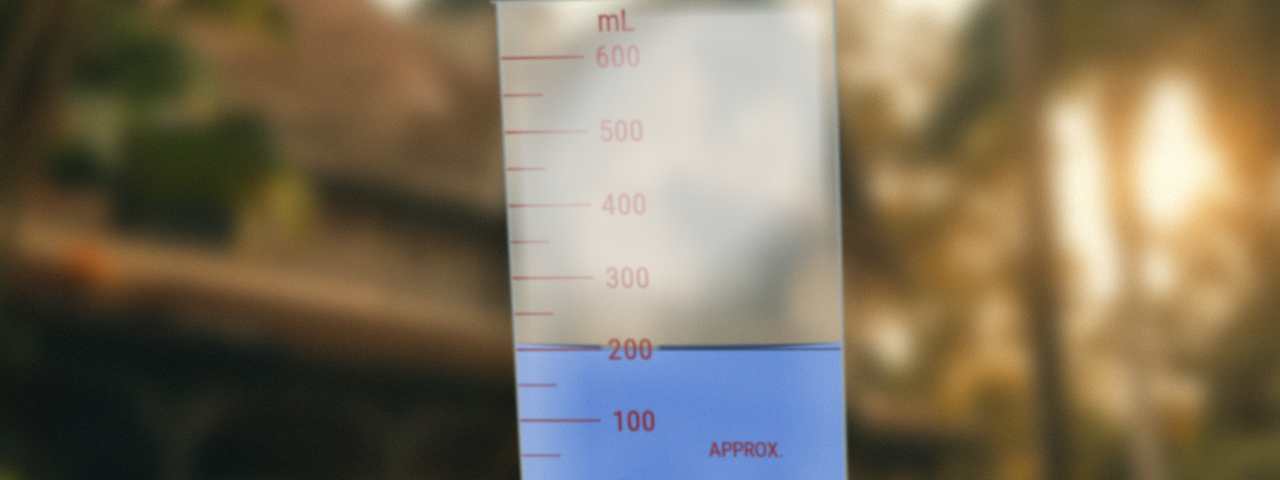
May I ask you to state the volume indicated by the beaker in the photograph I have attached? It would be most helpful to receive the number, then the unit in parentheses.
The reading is 200 (mL)
